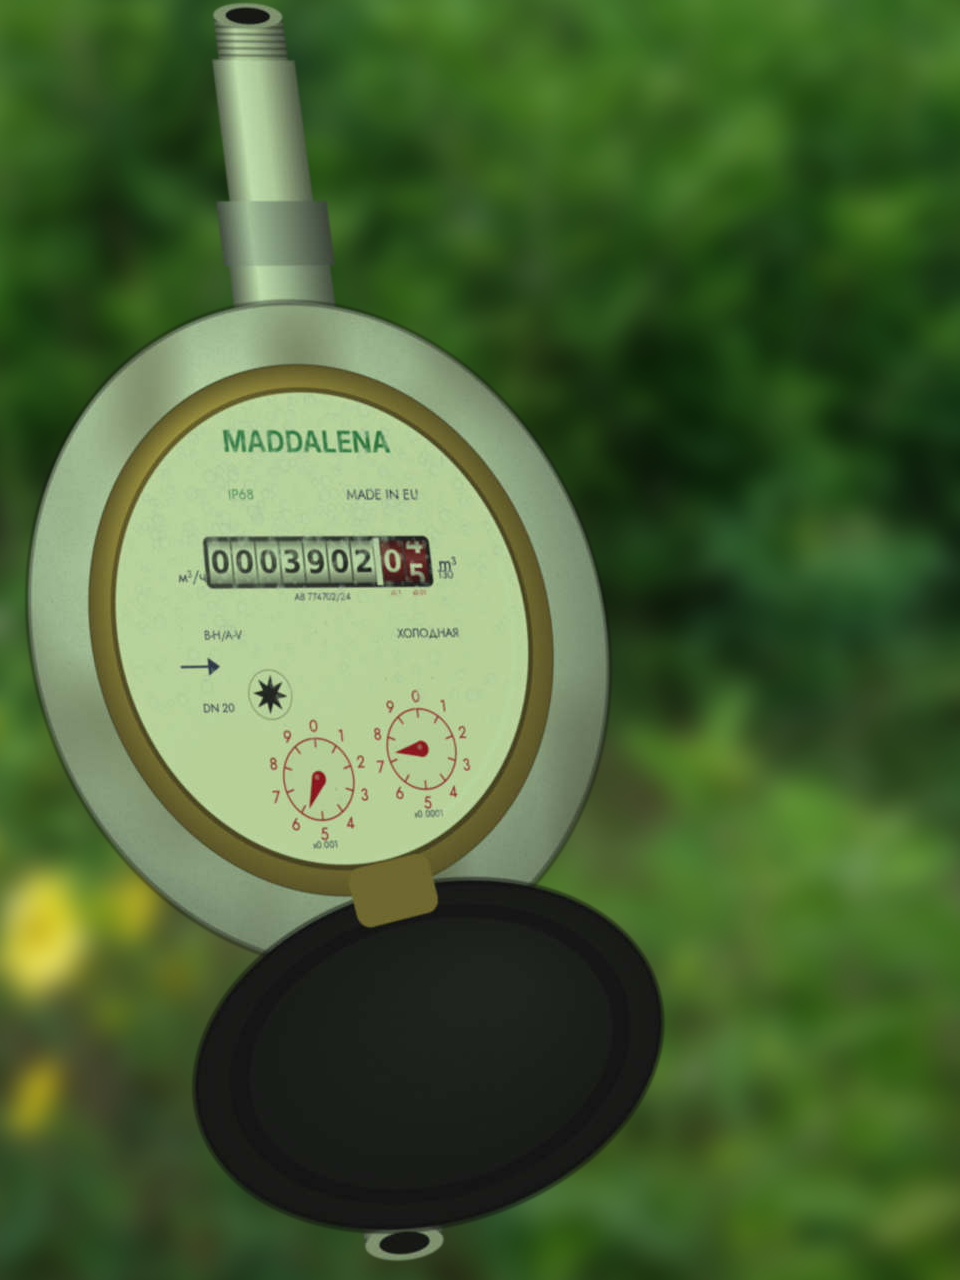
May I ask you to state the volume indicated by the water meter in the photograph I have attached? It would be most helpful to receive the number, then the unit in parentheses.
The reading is 3902.0457 (m³)
